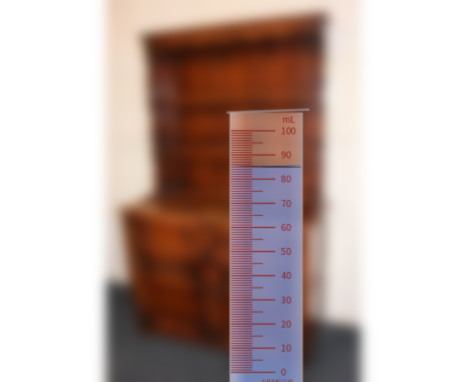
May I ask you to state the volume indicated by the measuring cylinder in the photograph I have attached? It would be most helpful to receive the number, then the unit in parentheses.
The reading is 85 (mL)
